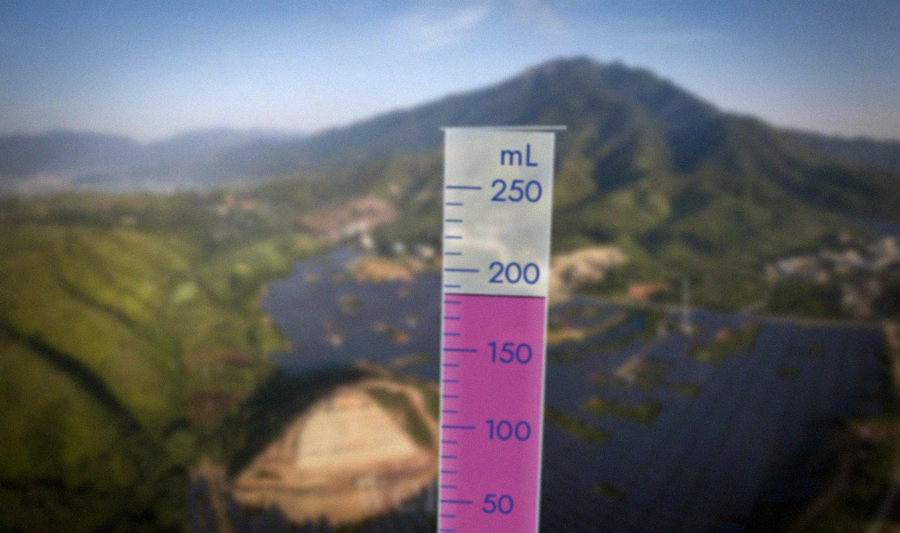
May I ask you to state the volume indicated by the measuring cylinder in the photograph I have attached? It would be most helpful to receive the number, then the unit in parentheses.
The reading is 185 (mL)
